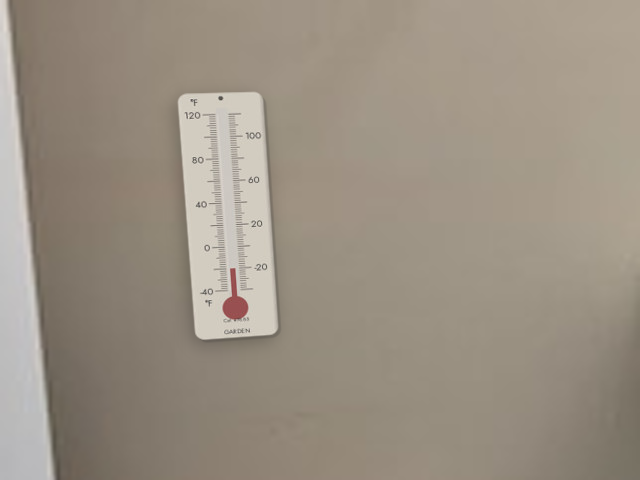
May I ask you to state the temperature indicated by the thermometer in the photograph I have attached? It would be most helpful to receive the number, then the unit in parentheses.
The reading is -20 (°F)
